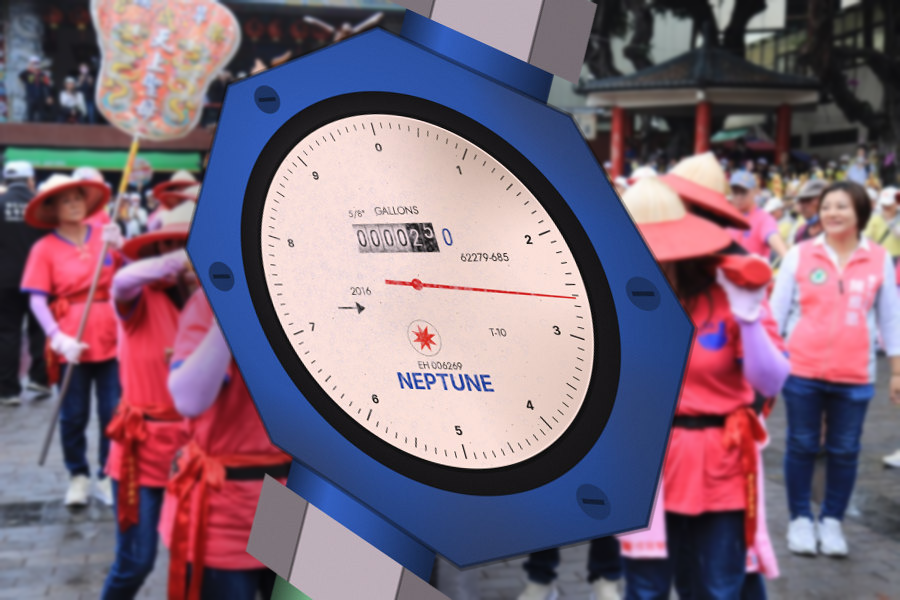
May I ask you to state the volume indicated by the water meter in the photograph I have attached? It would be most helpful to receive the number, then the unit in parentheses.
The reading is 252.6 (gal)
